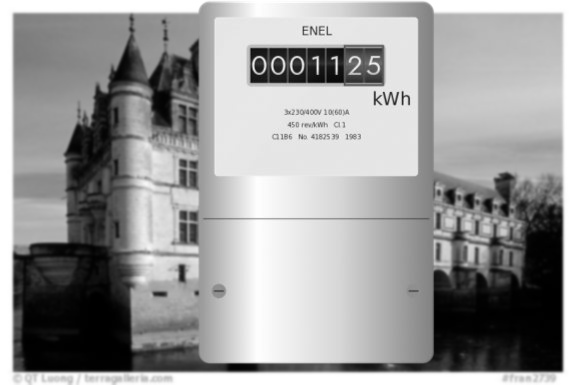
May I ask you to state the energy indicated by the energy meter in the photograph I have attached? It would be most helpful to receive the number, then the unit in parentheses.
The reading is 11.25 (kWh)
